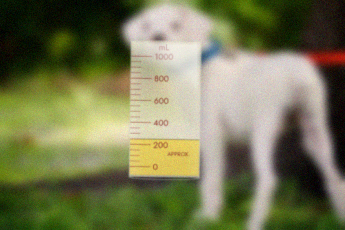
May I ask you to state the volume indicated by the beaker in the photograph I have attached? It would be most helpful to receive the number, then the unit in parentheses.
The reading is 250 (mL)
